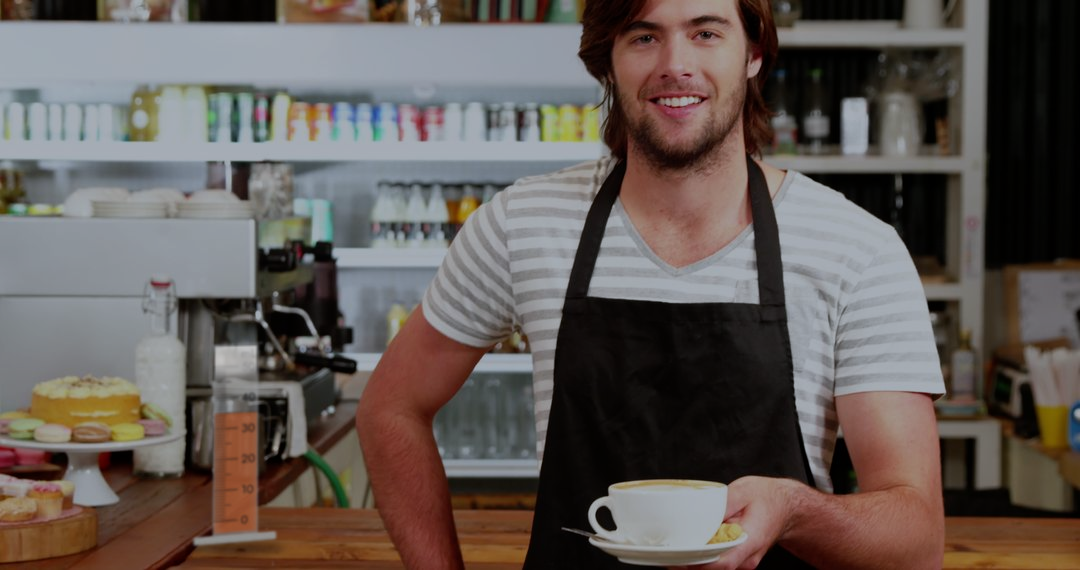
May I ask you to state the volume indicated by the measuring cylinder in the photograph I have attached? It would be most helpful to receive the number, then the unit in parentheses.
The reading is 35 (mL)
